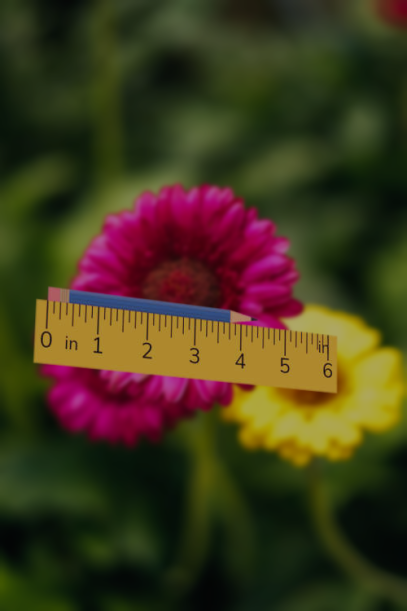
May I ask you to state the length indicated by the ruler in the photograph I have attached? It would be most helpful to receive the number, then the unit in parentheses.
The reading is 4.375 (in)
